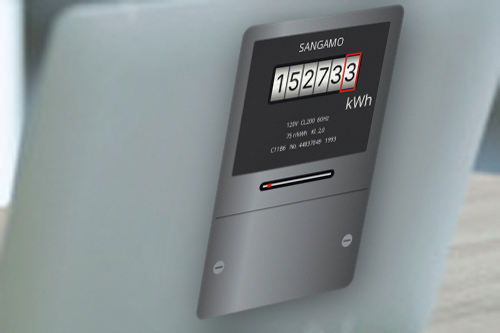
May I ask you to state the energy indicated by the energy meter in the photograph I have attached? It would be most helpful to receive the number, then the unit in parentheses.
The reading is 15273.3 (kWh)
